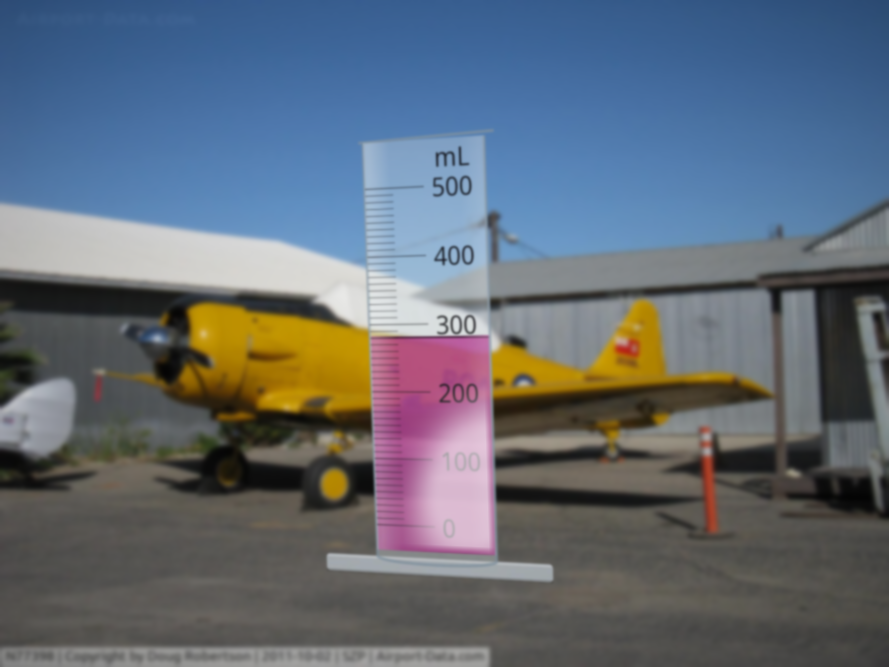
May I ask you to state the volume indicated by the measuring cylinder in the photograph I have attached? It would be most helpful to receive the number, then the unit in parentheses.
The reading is 280 (mL)
